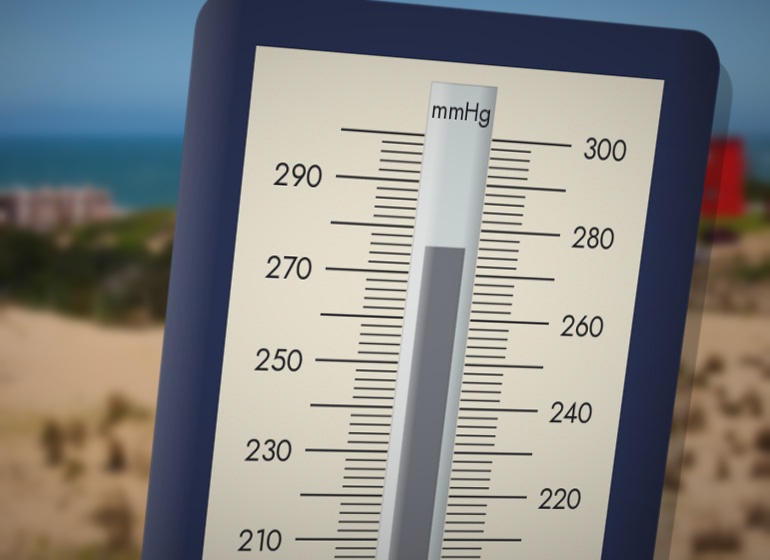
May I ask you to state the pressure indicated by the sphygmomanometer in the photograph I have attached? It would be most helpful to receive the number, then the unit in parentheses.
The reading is 276 (mmHg)
